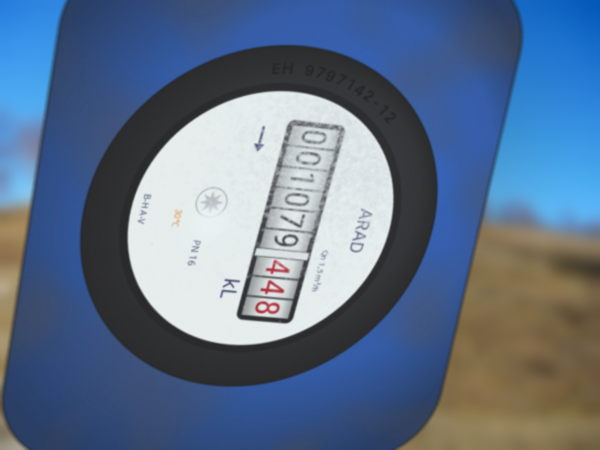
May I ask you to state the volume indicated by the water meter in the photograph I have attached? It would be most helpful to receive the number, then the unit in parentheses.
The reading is 1079.448 (kL)
